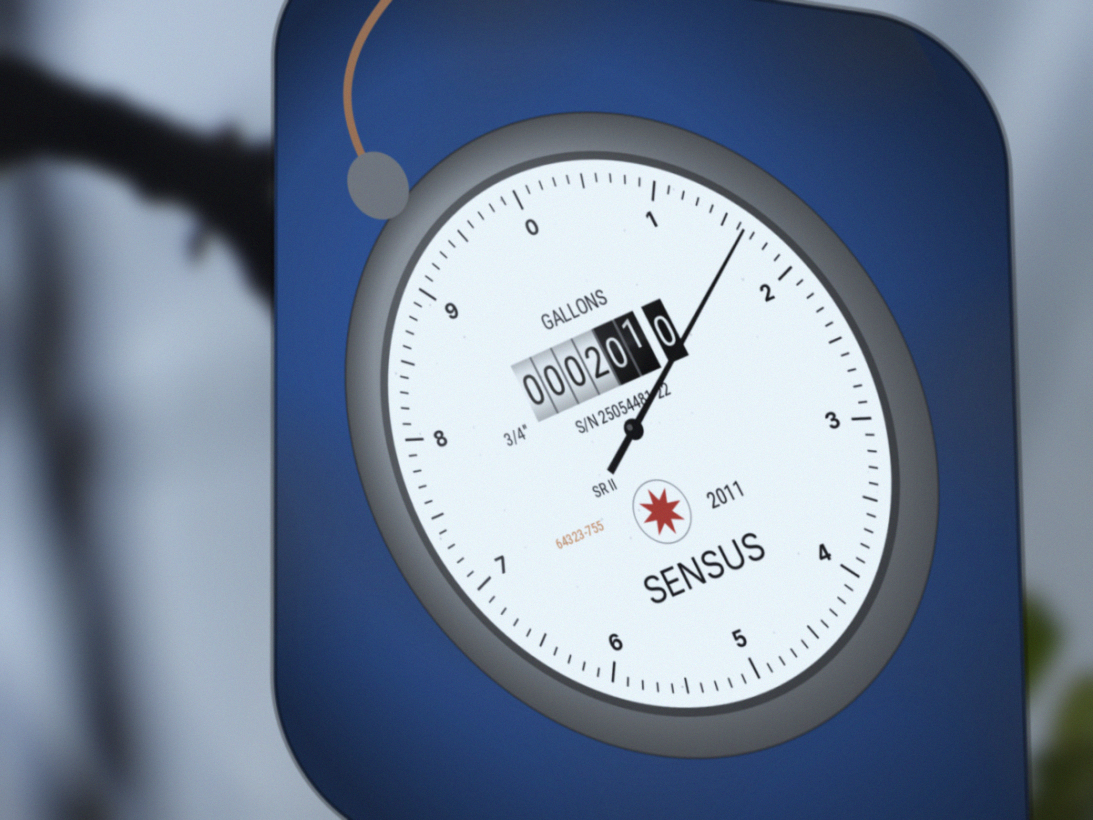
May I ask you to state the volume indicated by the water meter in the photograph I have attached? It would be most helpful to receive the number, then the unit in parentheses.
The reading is 2011.6 (gal)
